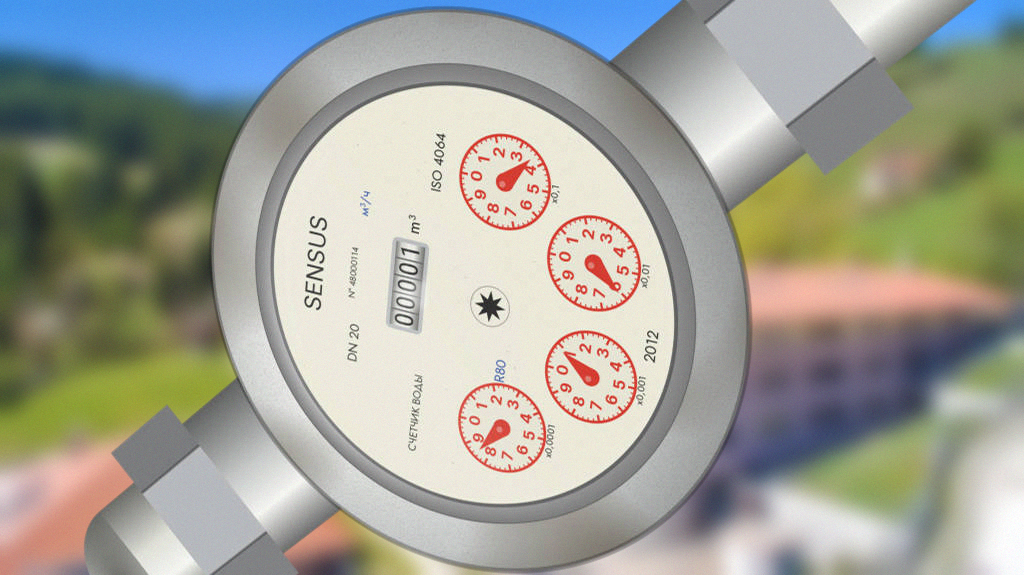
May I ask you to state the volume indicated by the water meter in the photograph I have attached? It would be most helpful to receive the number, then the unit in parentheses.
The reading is 1.3608 (m³)
